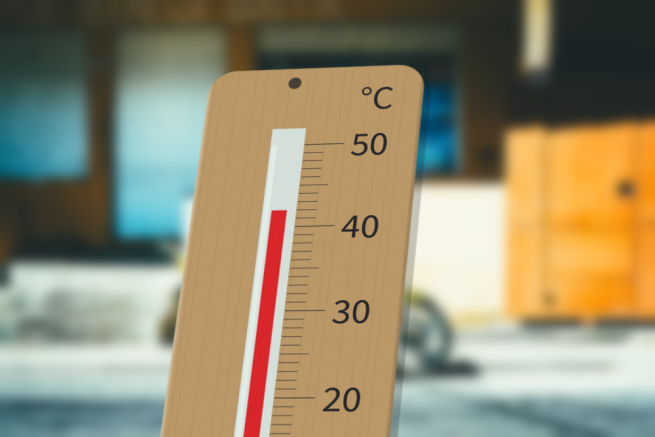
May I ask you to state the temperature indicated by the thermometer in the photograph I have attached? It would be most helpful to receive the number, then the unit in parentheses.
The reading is 42 (°C)
